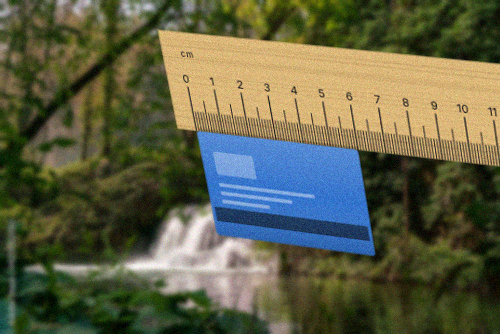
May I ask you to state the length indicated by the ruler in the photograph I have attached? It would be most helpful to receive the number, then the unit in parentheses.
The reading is 6 (cm)
